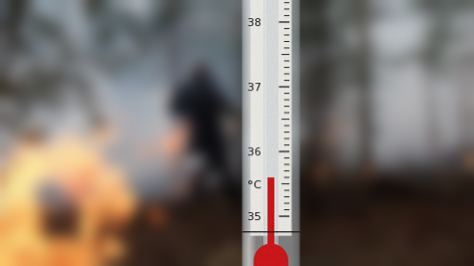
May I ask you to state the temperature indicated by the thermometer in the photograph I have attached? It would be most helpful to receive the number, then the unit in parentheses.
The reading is 35.6 (°C)
